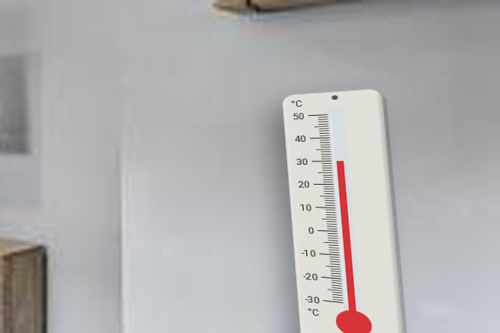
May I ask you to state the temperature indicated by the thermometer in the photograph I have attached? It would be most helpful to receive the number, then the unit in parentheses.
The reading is 30 (°C)
